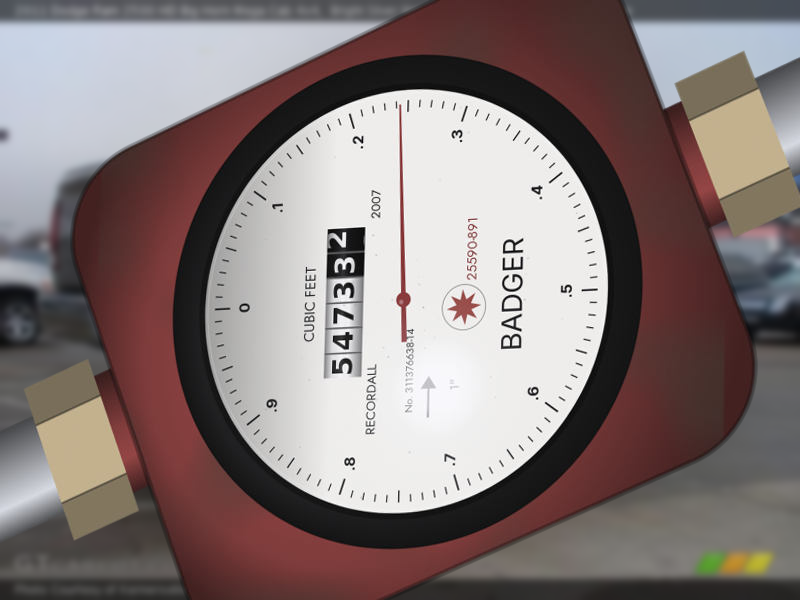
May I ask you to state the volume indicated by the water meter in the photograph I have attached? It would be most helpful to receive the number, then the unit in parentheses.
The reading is 547332.24 (ft³)
